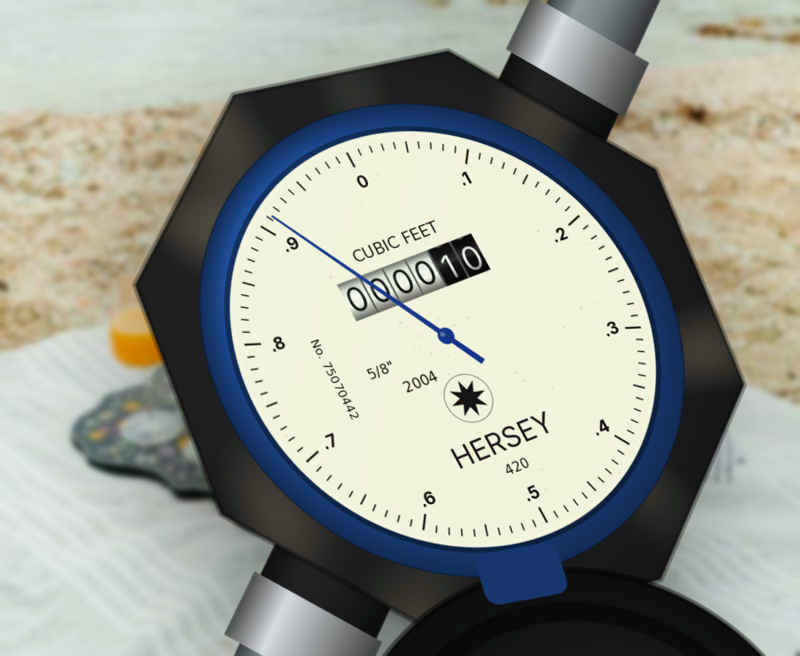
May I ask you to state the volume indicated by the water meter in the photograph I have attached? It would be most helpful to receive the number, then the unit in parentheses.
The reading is 9.91 (ft³)
